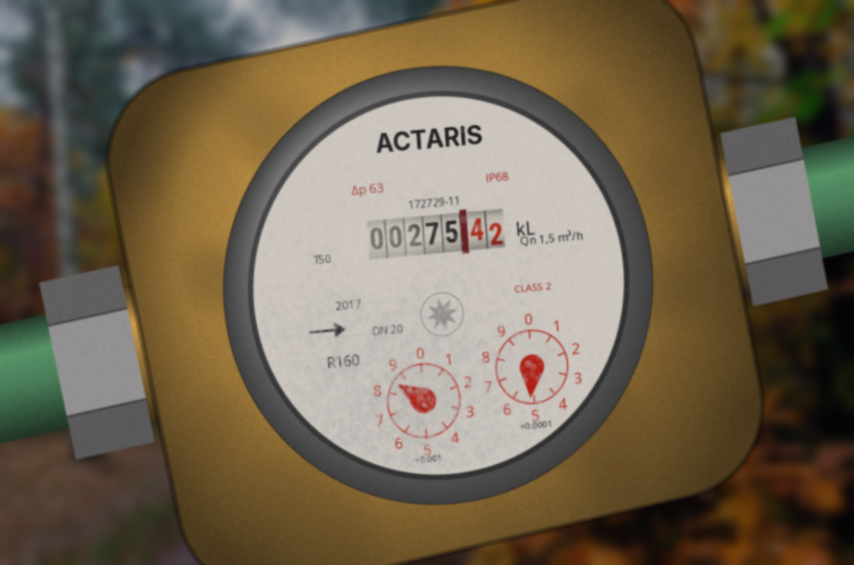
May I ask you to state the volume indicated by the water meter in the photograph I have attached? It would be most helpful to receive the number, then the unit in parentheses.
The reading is 275.4185 (kL)
